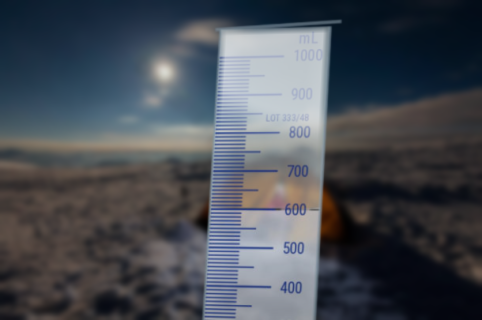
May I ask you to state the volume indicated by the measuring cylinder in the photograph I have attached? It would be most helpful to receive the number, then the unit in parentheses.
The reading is 600 (mL)
